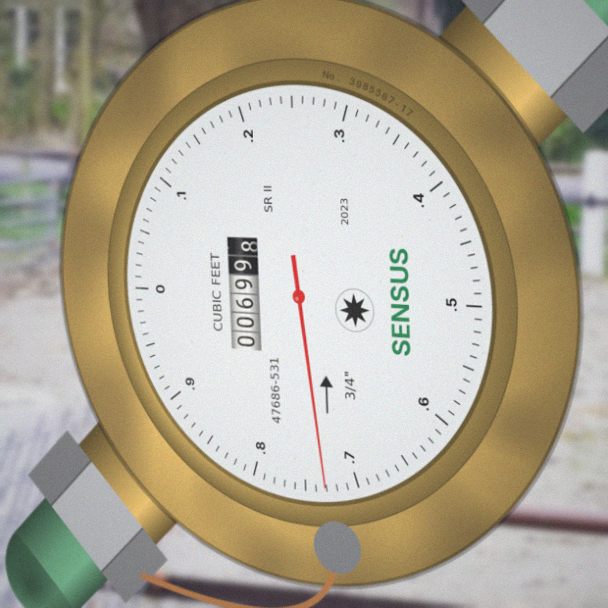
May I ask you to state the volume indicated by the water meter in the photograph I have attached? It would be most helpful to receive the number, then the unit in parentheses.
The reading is 6997.73 (ft³)
